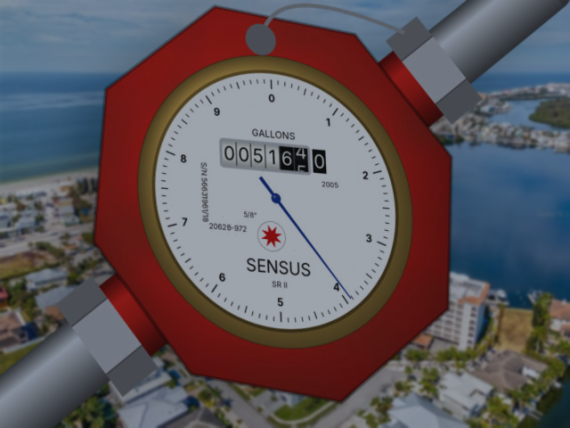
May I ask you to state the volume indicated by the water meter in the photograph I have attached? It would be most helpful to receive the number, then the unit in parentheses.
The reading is 51643.9 (gal)
